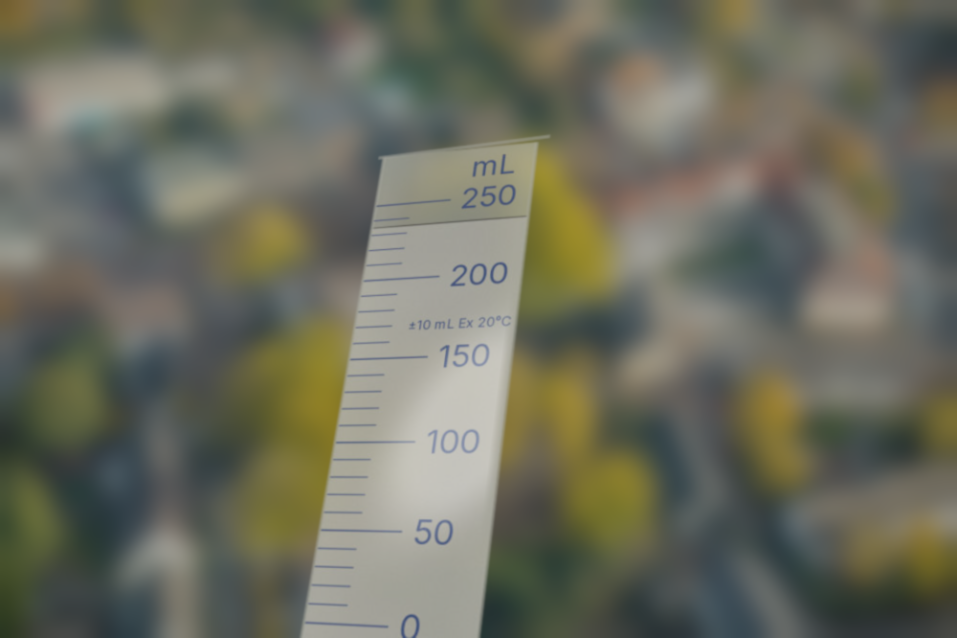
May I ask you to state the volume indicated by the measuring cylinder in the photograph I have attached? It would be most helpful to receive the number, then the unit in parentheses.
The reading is 235 (mL)
